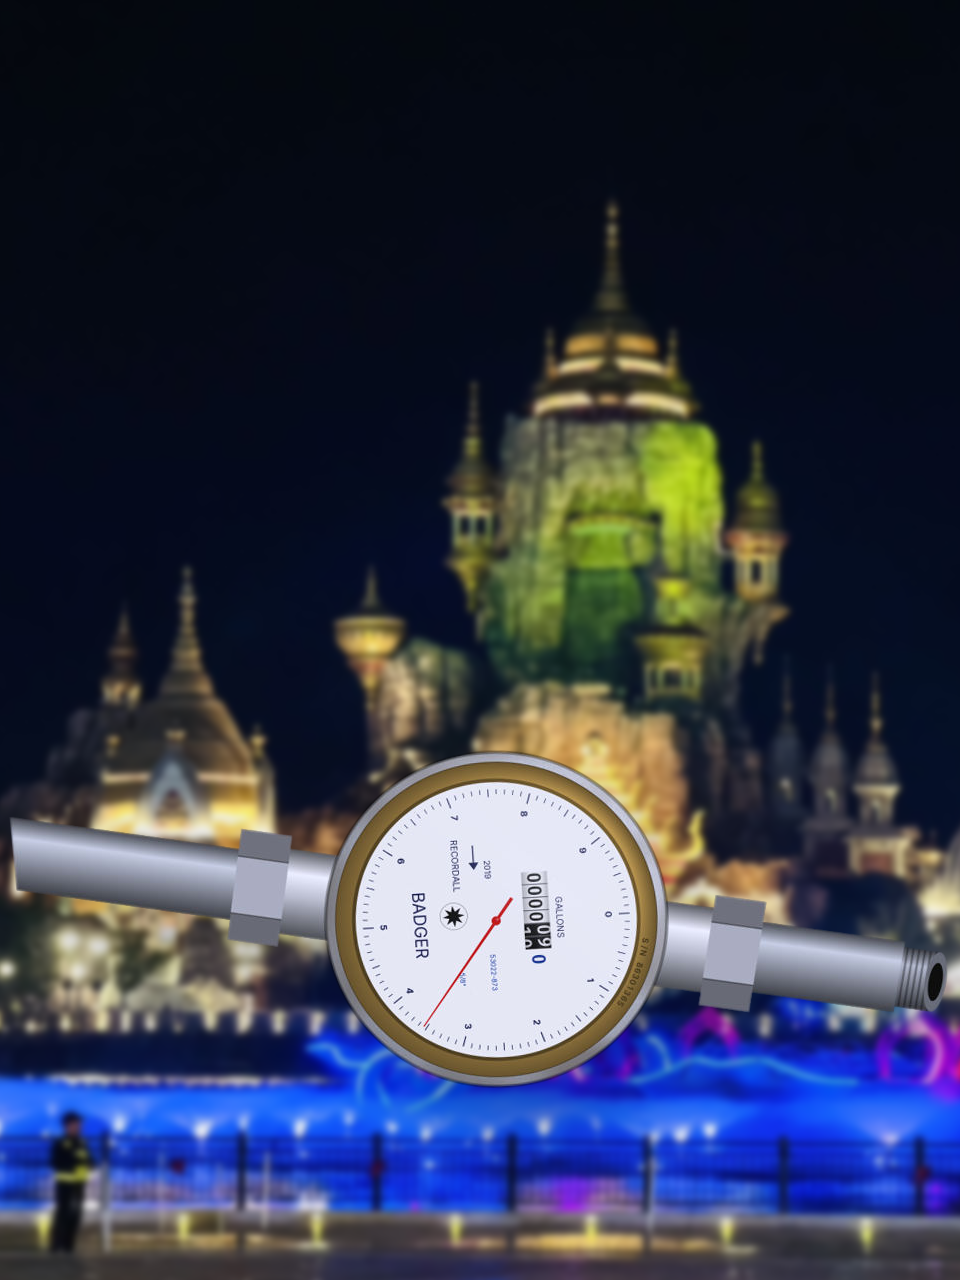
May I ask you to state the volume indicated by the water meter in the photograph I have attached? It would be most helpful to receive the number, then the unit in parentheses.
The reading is 93.5 (gal)
